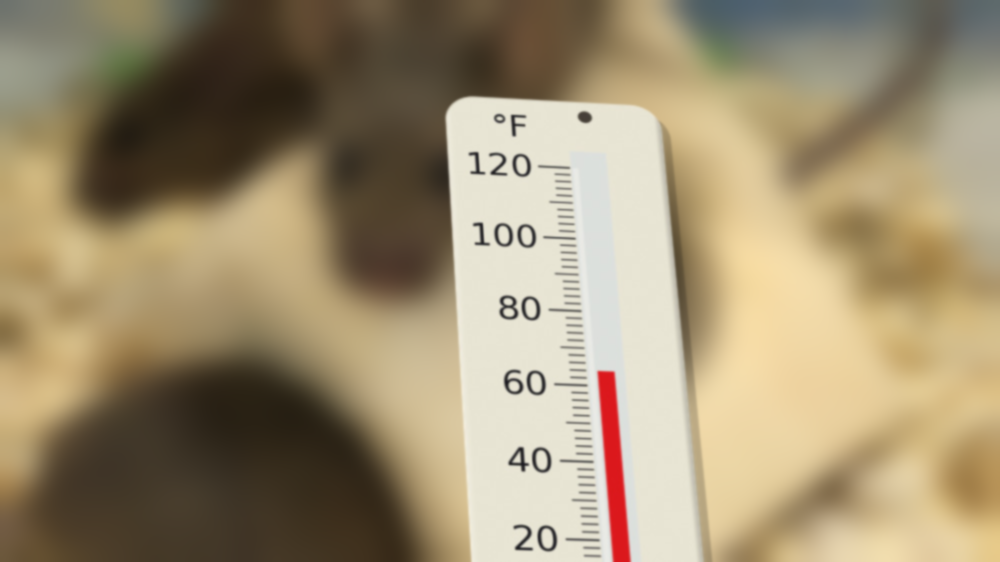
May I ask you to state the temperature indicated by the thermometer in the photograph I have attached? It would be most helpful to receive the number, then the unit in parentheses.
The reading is 64 (°F)
